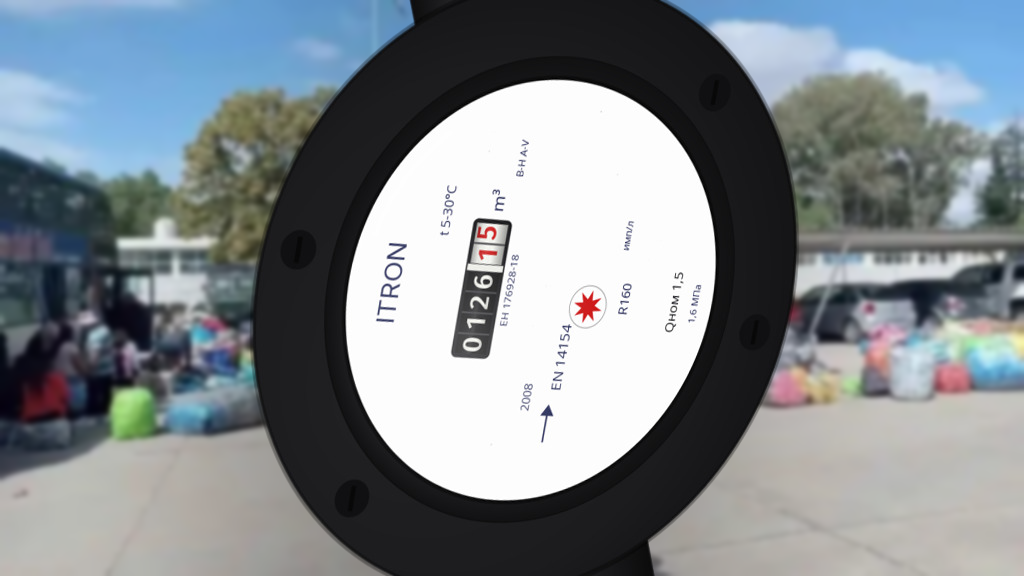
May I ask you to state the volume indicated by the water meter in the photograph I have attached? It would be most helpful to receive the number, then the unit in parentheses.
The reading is 126.15 (m³)
